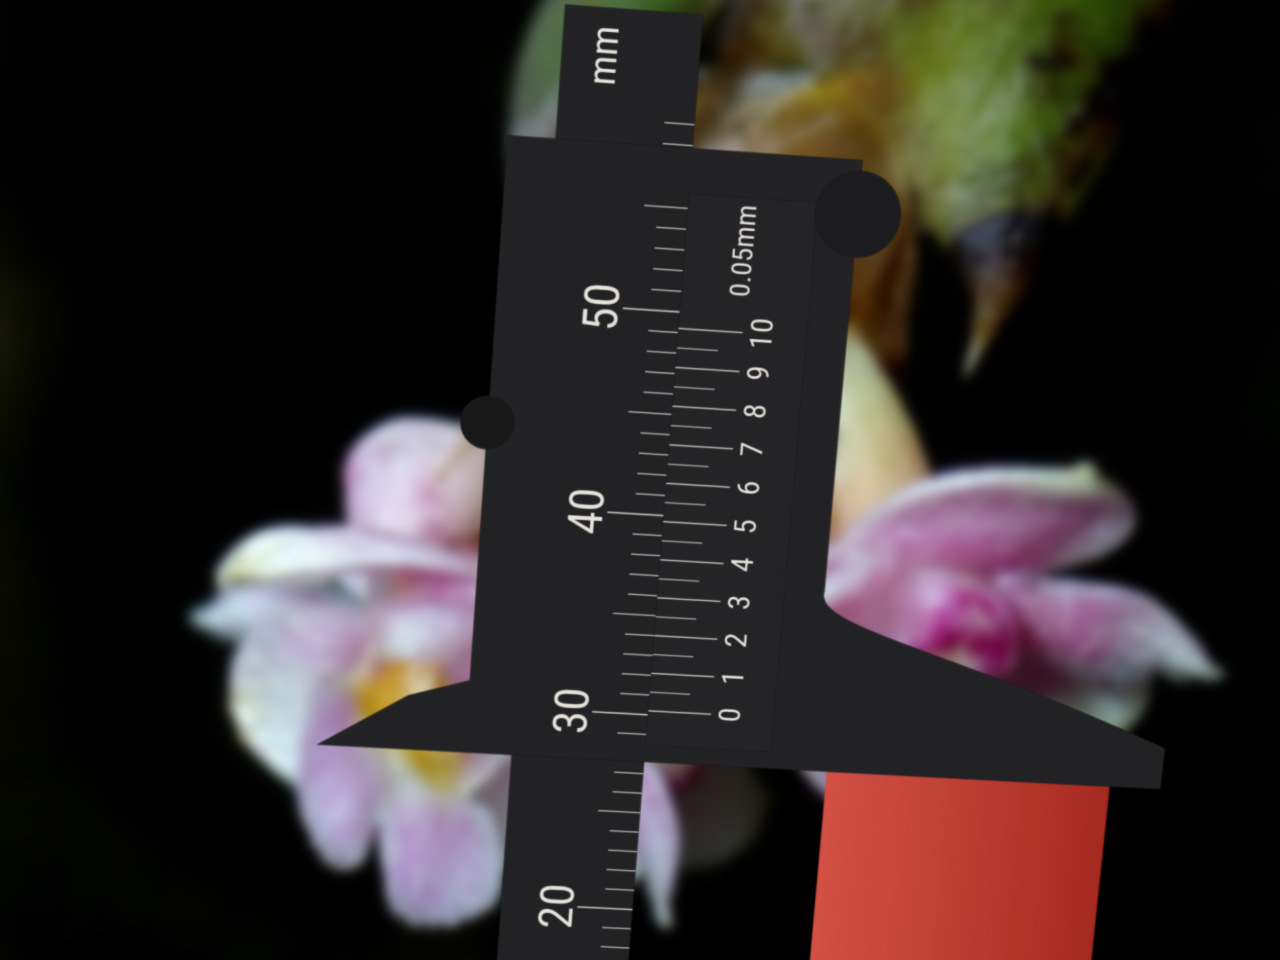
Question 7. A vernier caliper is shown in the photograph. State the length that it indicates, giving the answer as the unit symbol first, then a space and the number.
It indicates mm 30.2
